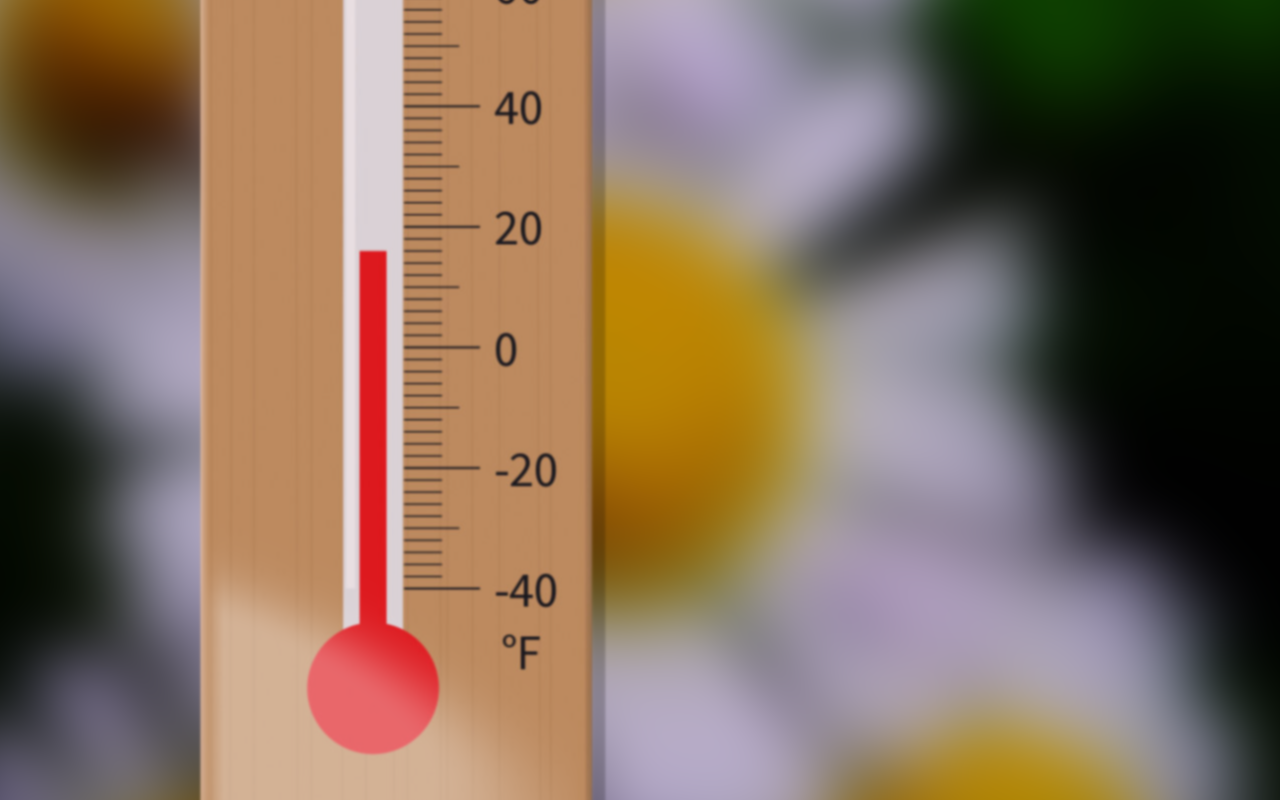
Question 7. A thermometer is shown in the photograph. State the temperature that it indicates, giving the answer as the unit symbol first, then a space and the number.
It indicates °F 16
